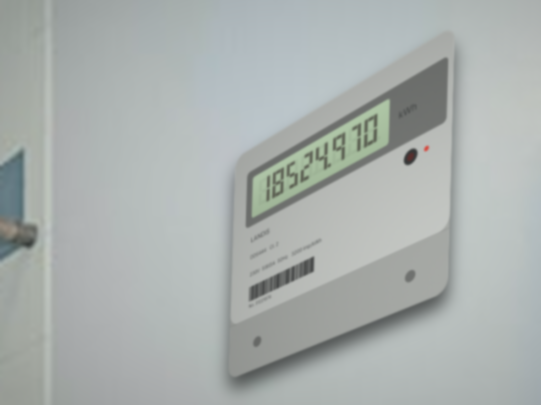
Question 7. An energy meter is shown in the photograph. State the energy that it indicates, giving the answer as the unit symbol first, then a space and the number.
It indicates kWh 18524.970
